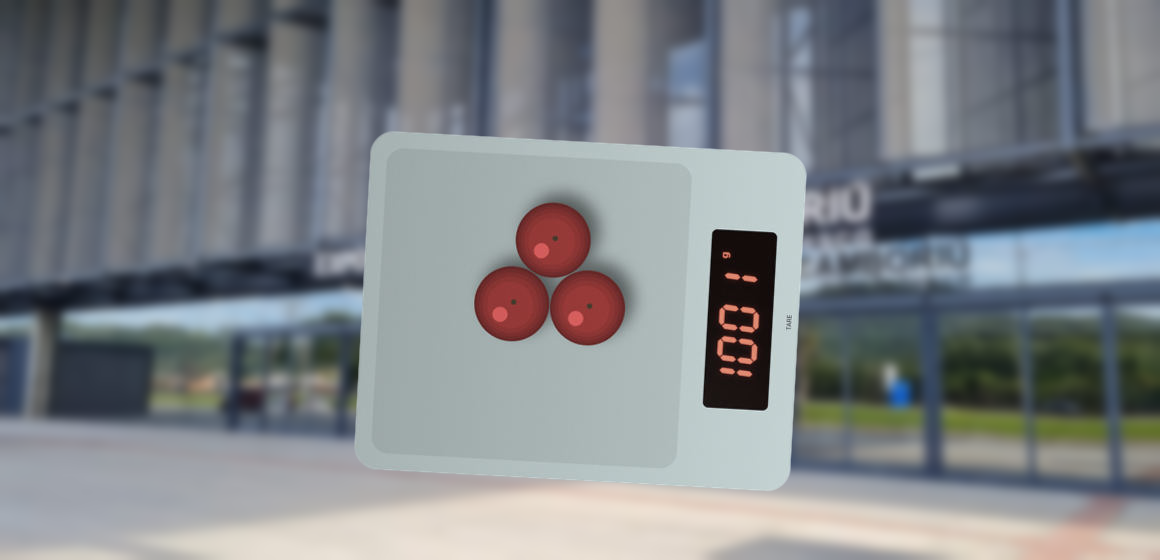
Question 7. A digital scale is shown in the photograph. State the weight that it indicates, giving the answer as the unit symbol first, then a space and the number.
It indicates g 1001
